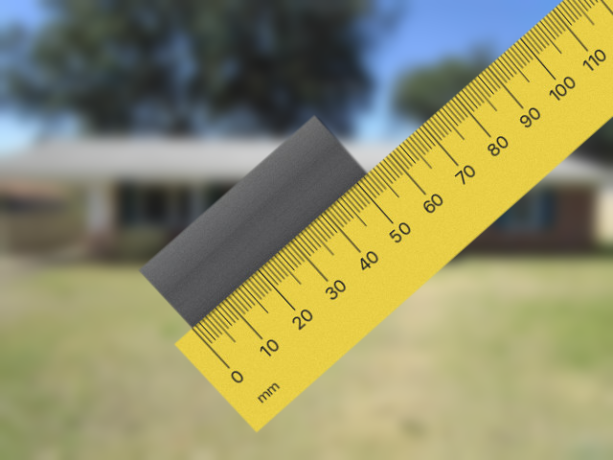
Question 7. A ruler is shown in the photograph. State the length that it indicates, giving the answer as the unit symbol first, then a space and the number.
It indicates mm 53
